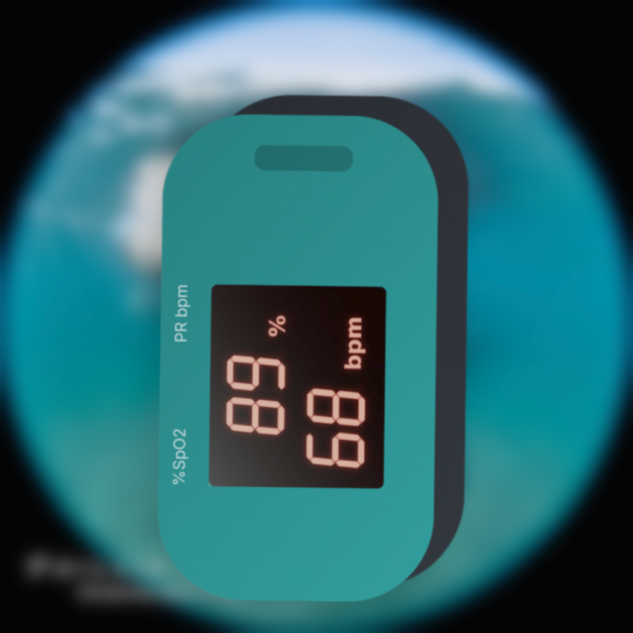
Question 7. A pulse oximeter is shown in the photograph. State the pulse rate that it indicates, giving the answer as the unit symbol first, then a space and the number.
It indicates bpm 68
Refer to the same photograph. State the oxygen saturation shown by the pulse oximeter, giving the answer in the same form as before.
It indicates % 89
